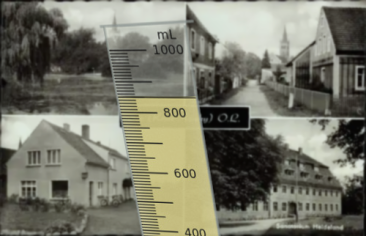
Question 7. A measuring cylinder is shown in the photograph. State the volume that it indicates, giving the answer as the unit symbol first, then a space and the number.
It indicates mL 850
